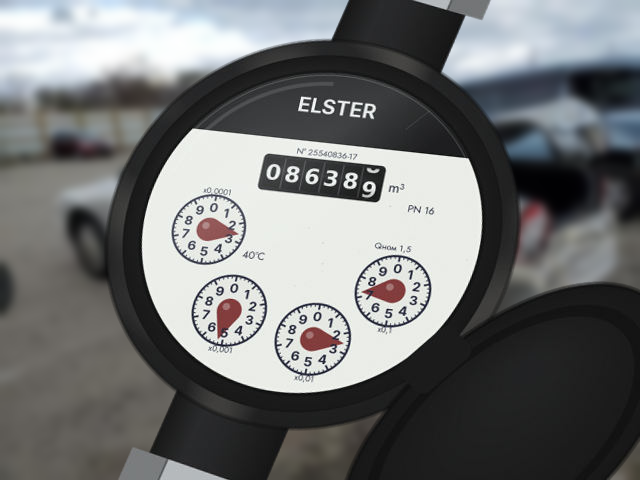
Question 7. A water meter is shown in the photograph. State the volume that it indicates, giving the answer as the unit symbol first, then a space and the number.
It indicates m³ 86388.7252
